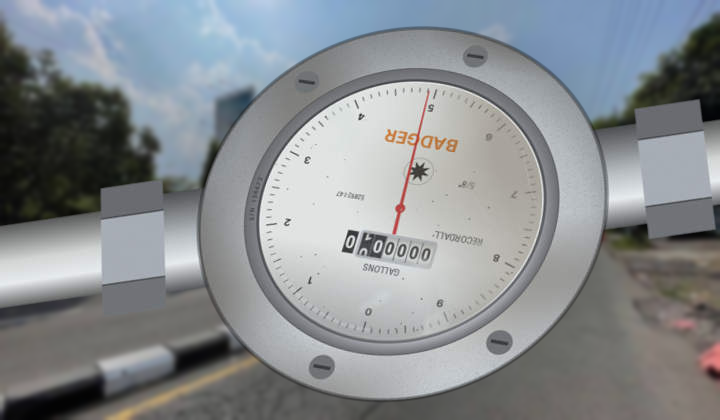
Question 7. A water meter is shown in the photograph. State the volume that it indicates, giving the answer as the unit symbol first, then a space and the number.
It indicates gal 4.9
